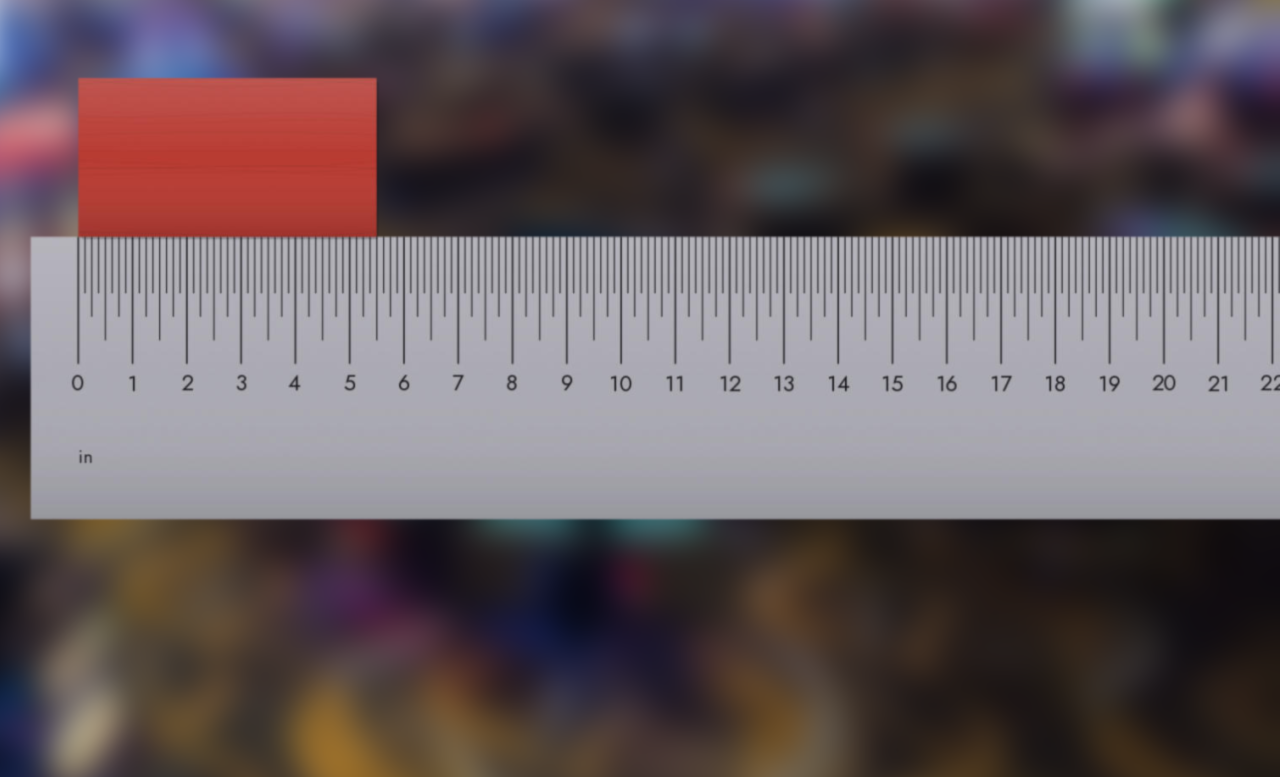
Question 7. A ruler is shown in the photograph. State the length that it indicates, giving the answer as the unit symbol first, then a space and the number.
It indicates in 5.5
